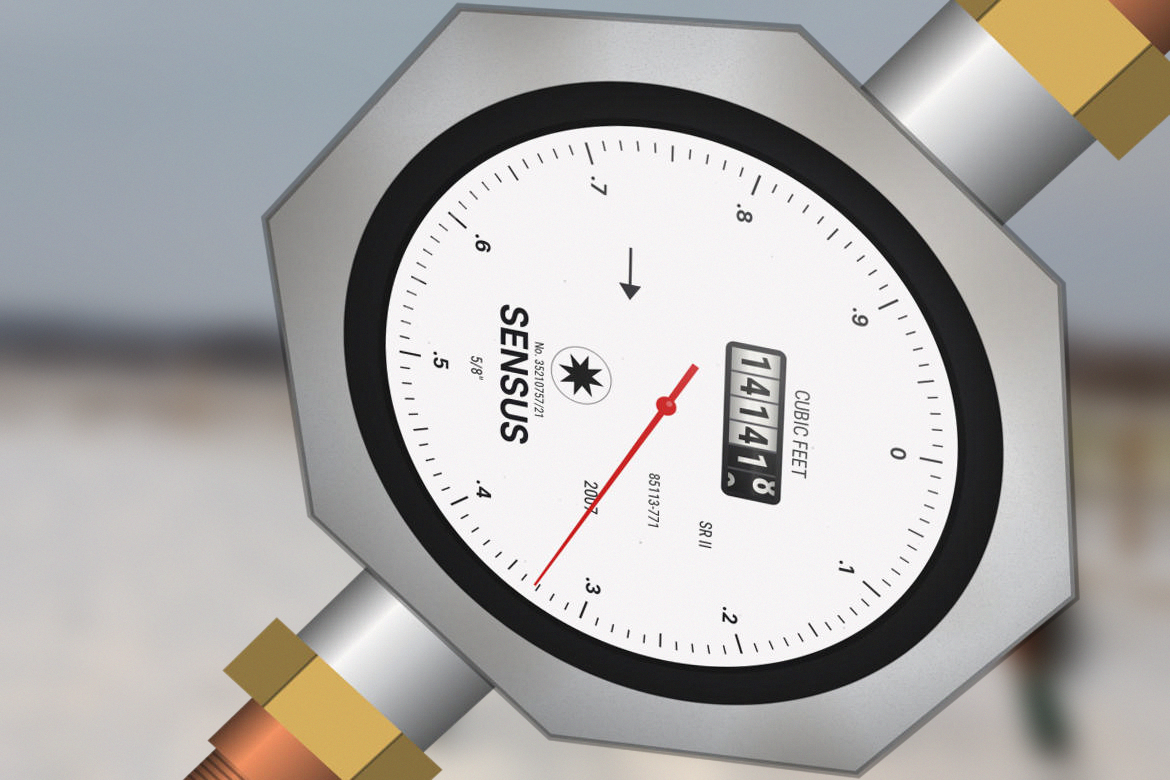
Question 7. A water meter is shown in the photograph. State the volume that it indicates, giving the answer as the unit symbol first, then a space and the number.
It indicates ft³ 141418.33
